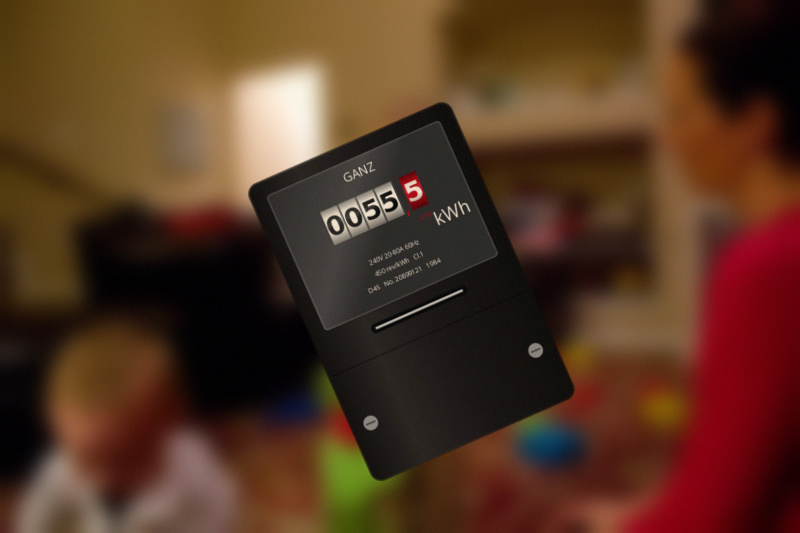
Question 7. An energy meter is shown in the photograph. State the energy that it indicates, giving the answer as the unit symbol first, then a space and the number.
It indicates kWh 55.5
